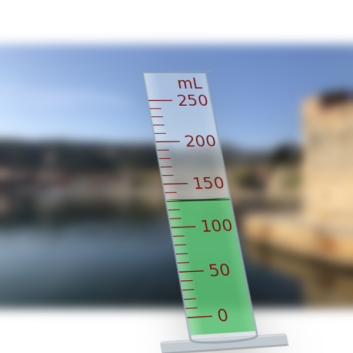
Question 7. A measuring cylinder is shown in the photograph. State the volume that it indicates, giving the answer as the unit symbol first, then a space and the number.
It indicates mL 130
